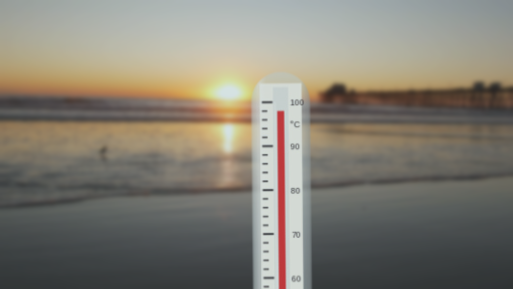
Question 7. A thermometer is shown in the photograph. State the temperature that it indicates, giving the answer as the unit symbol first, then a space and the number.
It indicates °C 98
